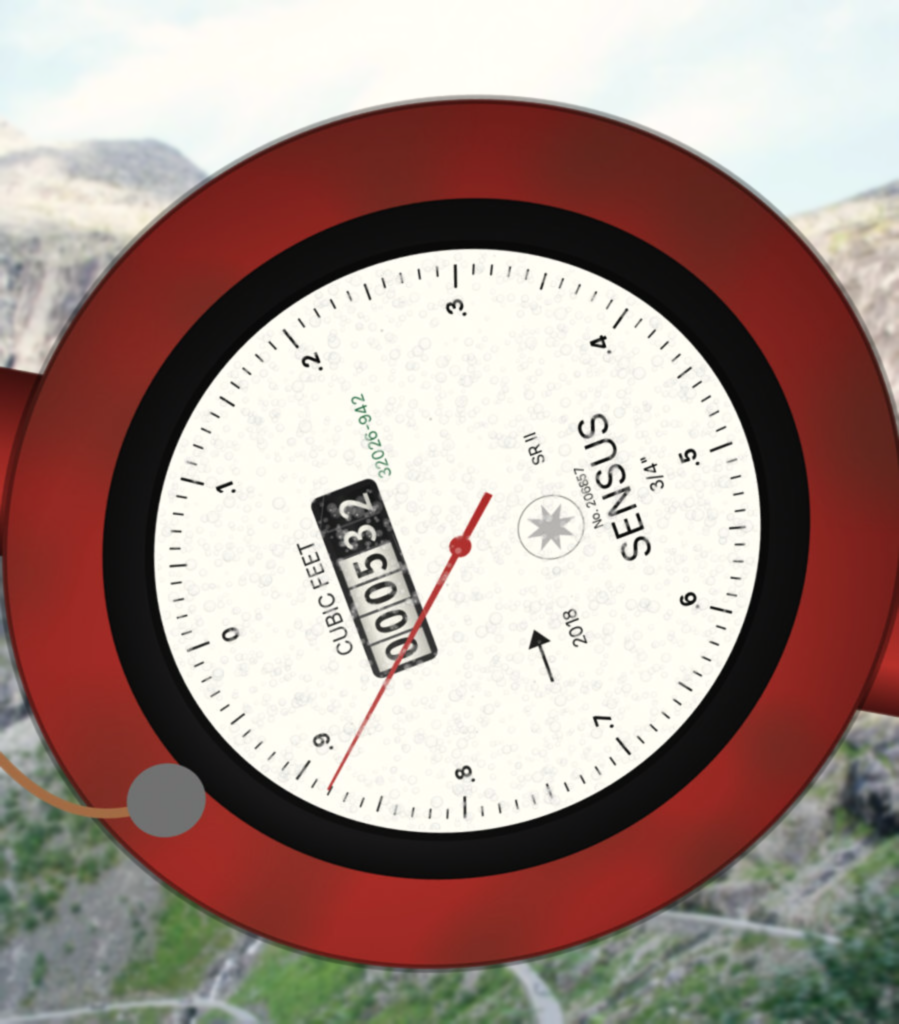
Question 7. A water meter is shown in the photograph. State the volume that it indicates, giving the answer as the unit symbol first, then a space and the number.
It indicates ft³ 531.88
